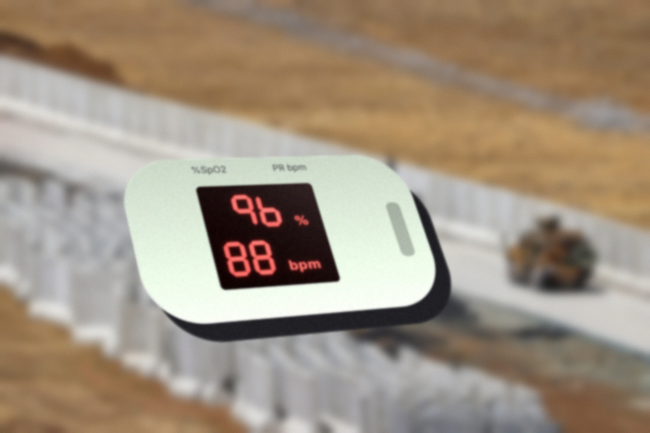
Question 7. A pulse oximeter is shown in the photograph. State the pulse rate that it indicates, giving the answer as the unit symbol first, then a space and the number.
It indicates bpm 88
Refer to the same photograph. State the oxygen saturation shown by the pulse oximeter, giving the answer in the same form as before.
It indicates % 96
